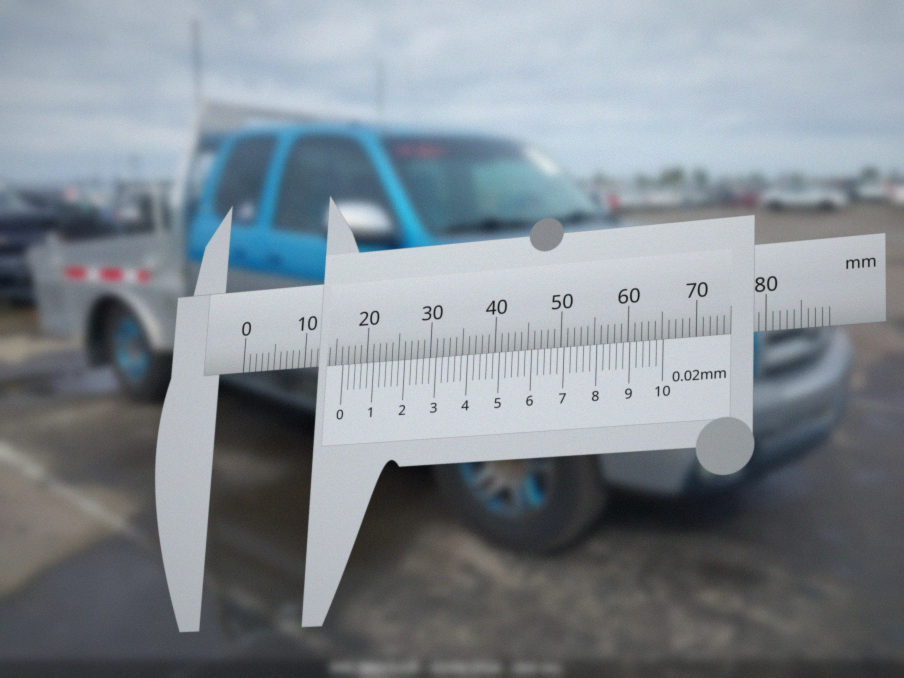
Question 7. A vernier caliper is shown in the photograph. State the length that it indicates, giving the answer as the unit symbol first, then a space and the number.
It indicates mm 16.2
